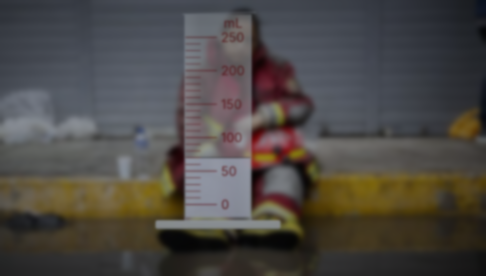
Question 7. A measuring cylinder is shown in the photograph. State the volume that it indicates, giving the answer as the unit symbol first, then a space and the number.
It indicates mL 70
